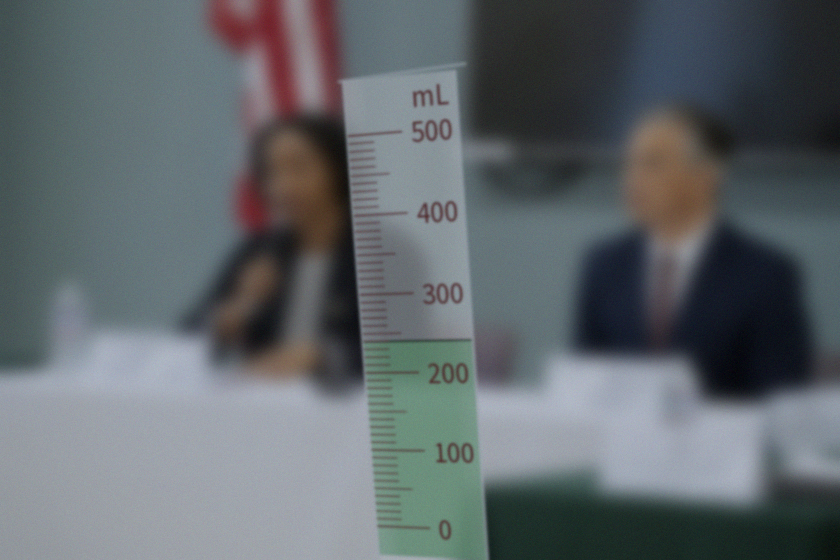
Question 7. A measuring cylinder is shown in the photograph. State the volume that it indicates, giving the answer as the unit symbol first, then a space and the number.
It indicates mL 240
